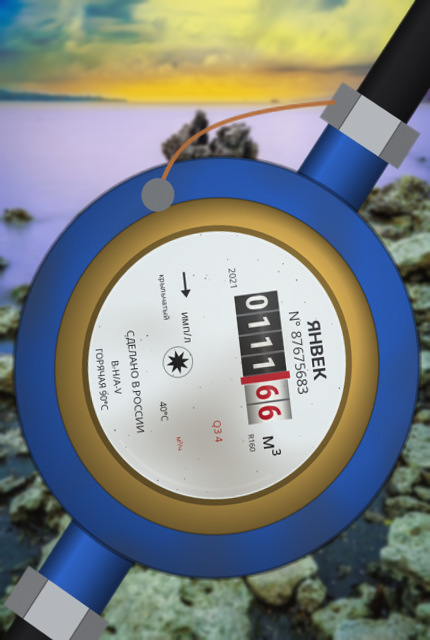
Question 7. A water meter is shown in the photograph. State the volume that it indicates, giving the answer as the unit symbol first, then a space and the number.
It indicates m³ 111.66
